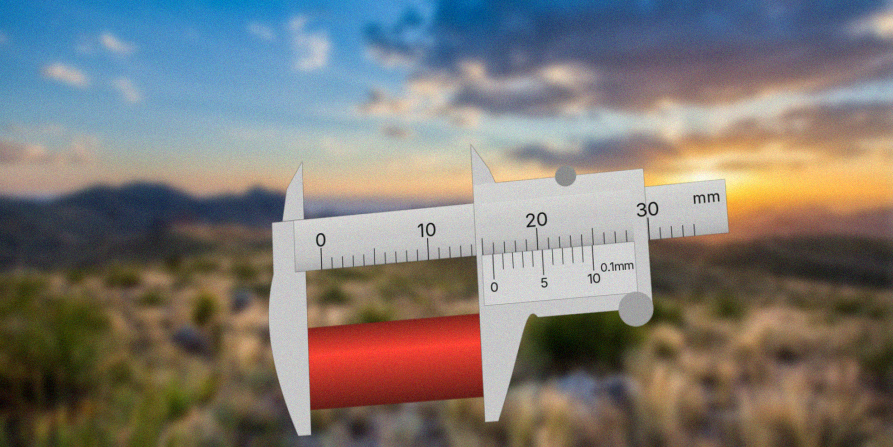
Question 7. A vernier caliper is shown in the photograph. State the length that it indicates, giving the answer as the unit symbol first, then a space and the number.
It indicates mm 15.9
